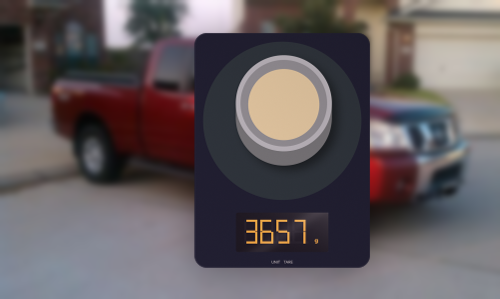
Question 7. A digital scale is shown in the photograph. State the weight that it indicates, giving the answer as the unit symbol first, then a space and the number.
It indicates g 3657
